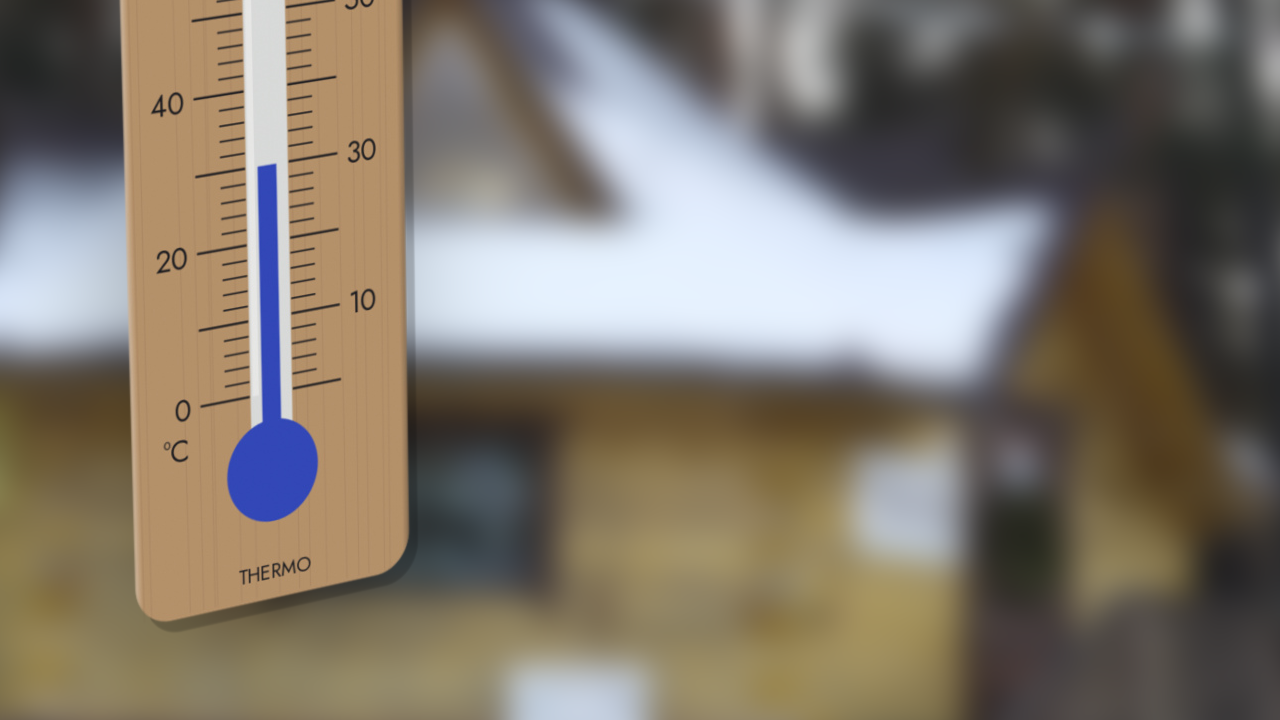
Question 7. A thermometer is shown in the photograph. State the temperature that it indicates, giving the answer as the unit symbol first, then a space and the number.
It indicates °C 30
